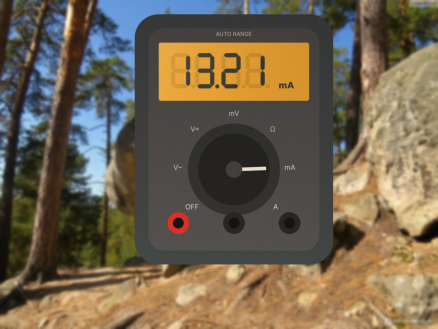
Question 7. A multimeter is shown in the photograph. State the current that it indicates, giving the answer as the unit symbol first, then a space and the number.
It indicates mA 13.21
